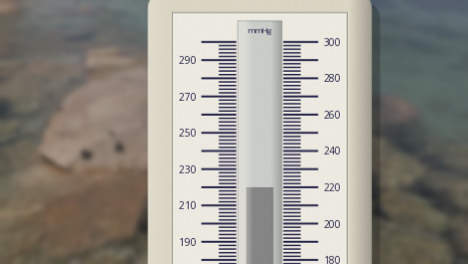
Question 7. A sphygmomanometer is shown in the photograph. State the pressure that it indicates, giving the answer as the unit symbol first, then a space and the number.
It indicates mmHg 220
